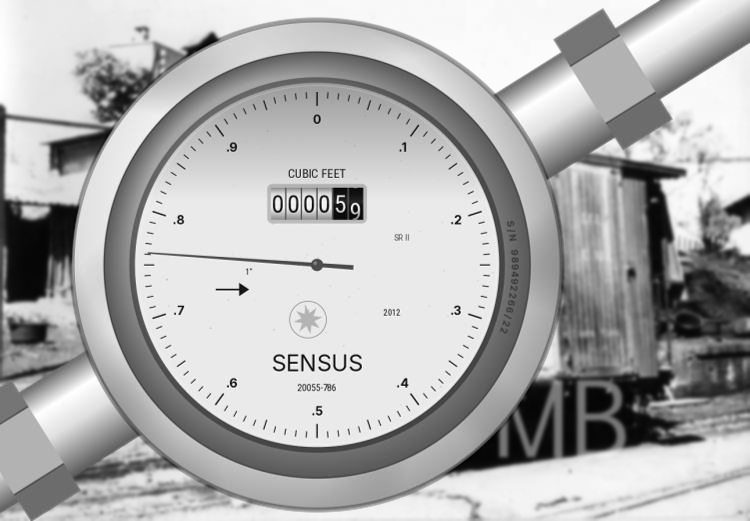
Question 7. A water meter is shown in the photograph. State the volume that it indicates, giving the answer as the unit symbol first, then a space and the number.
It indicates ft³ 58.76
